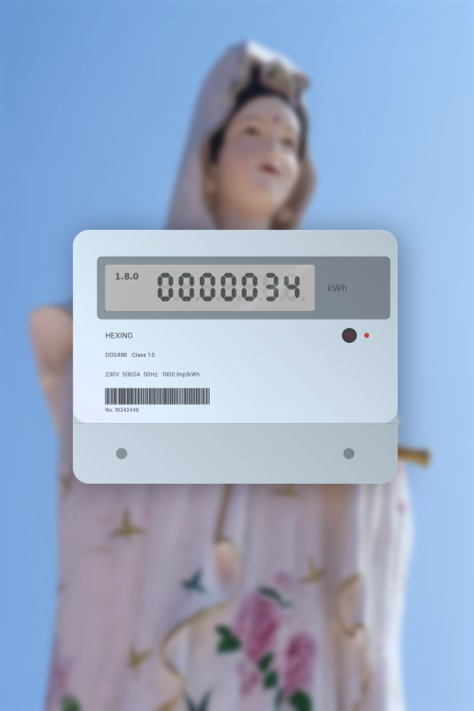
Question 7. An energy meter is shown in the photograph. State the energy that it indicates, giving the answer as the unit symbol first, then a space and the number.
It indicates kWh 34
